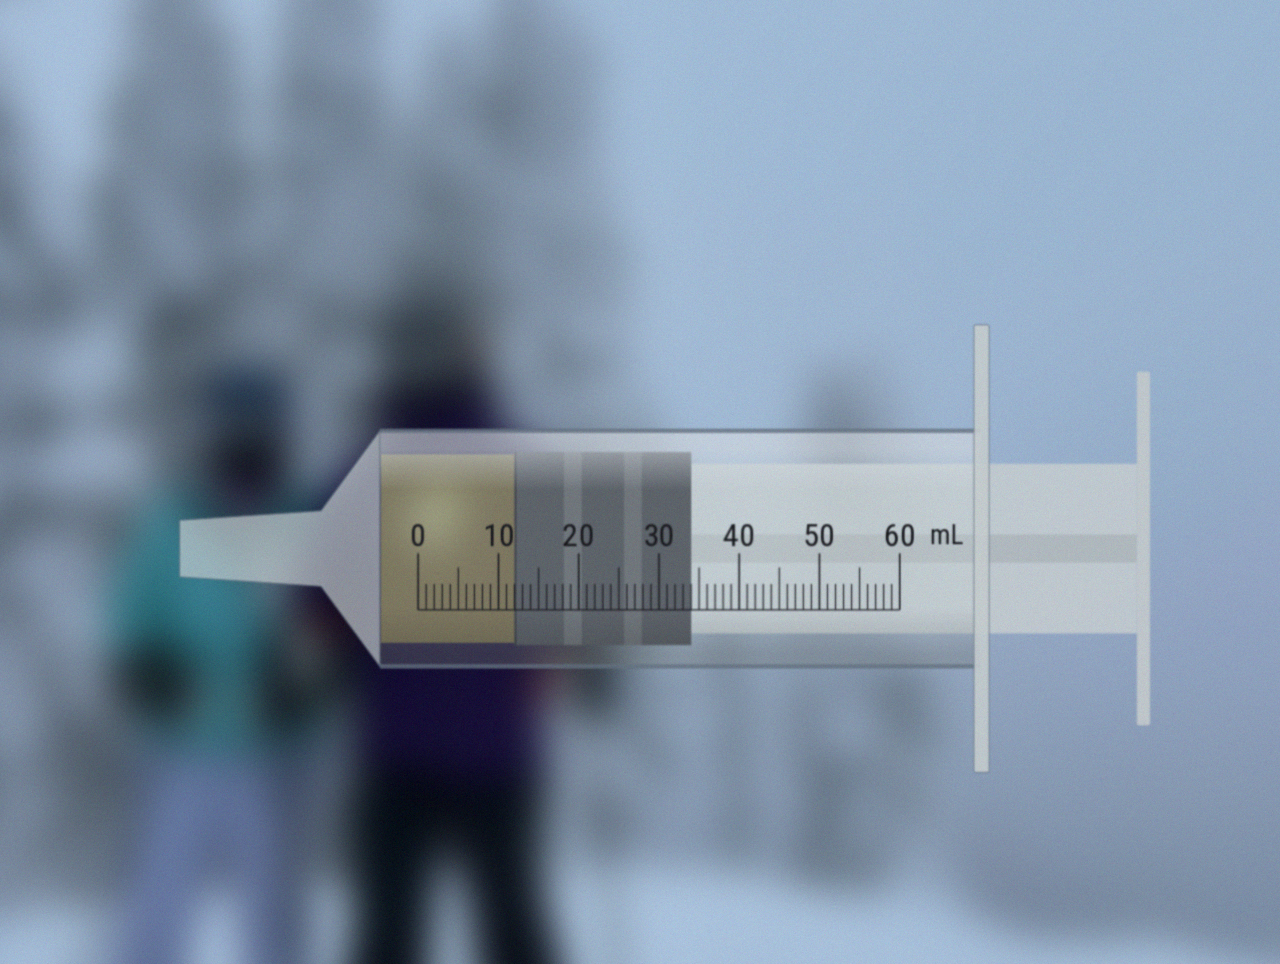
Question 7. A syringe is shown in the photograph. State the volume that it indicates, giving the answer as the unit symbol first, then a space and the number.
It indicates mL 12
